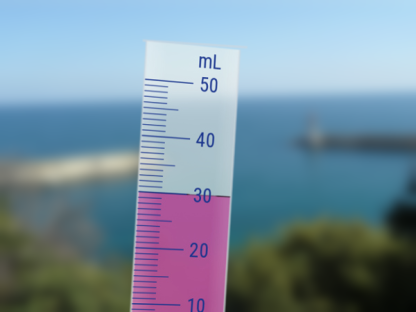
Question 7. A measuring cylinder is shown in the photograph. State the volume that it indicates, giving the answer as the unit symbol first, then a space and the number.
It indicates mL 30
